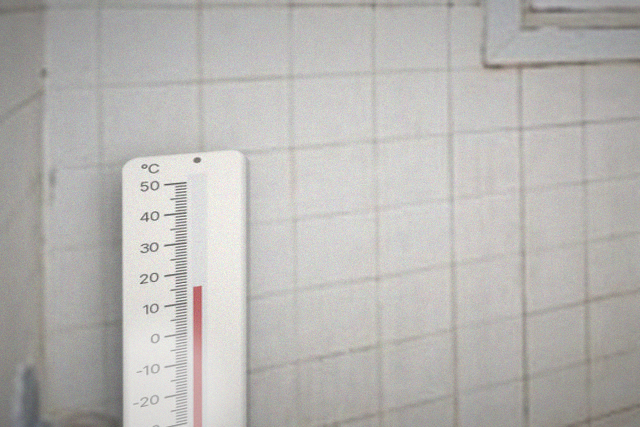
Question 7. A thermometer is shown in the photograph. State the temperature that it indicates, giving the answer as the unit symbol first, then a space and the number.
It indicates °C 15
